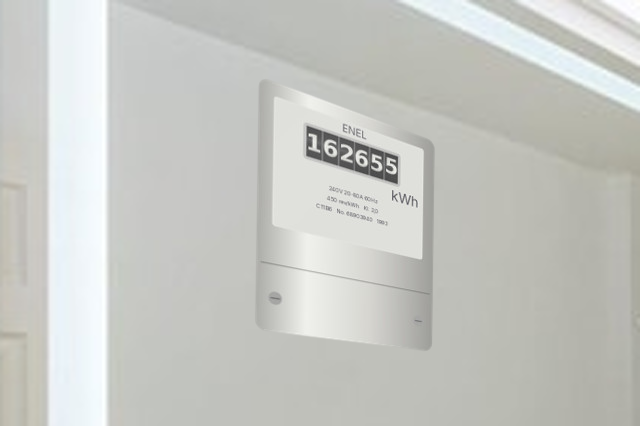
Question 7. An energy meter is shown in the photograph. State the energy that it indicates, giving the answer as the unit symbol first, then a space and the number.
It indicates kWh 162655
